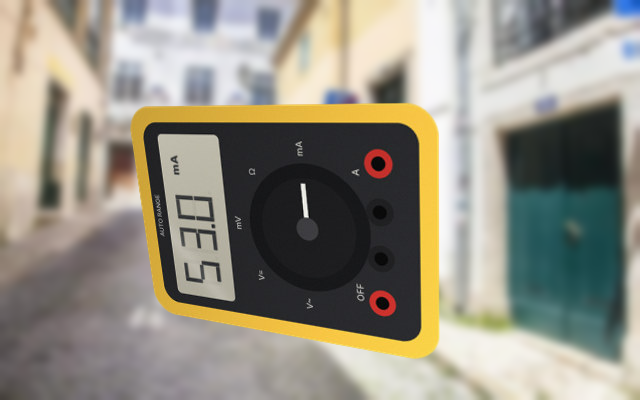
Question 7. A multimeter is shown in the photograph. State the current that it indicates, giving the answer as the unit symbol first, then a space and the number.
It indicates mA 53.0
